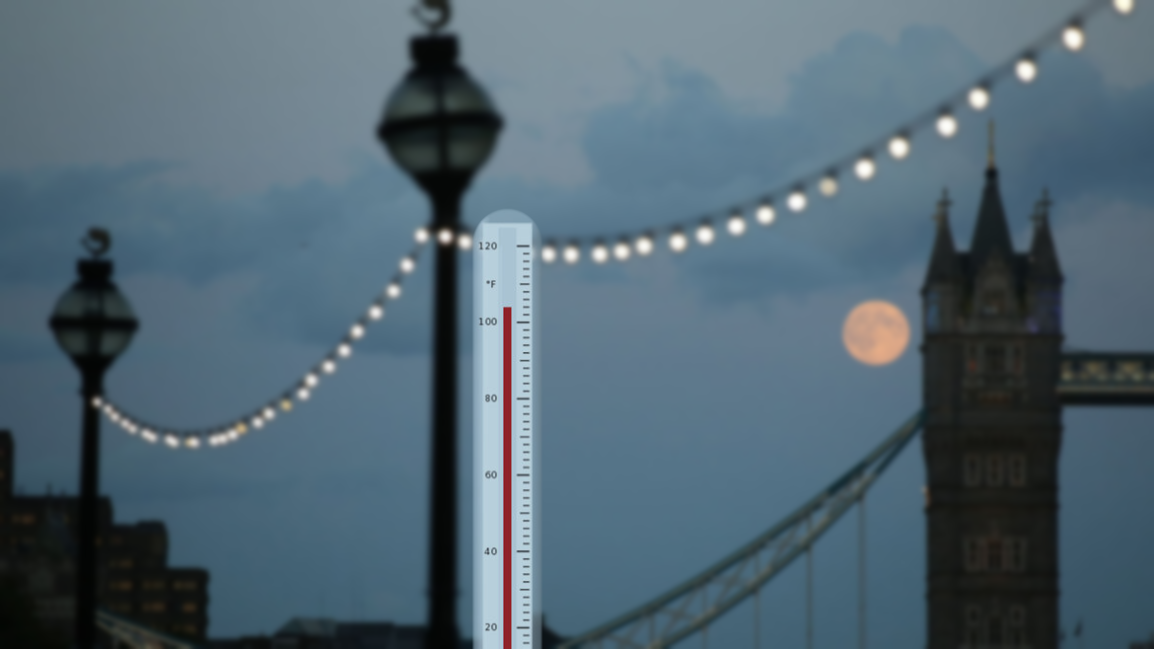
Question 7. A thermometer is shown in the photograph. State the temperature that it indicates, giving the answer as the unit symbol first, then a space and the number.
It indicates °F 104
